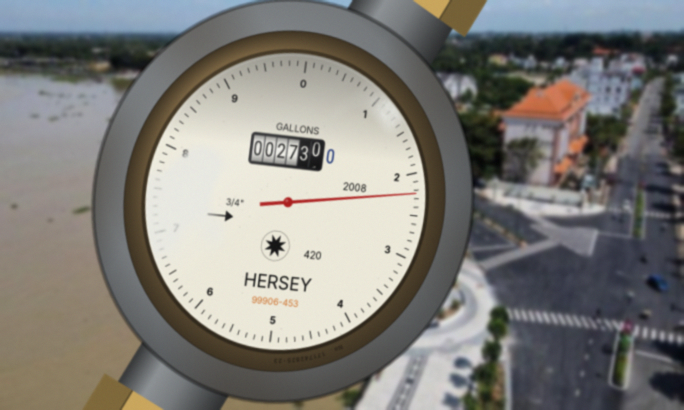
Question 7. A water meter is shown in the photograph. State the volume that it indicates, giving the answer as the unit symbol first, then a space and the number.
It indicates gal 27302.2
